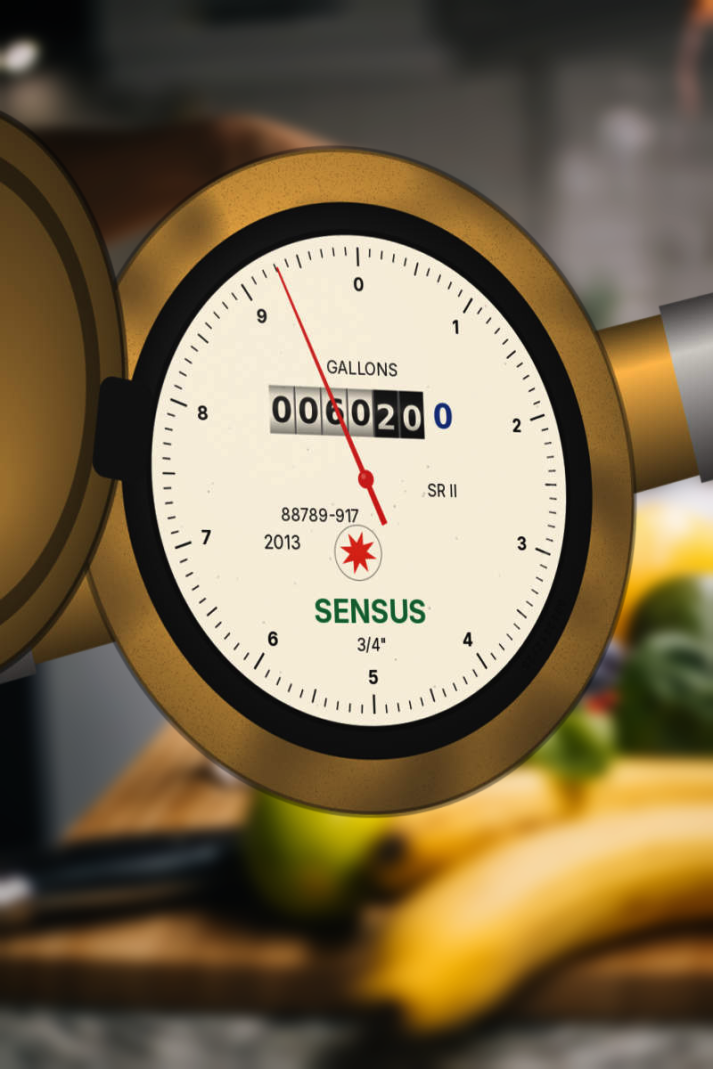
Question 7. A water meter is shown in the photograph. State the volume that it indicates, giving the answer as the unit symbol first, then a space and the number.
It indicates gal 60199.3
